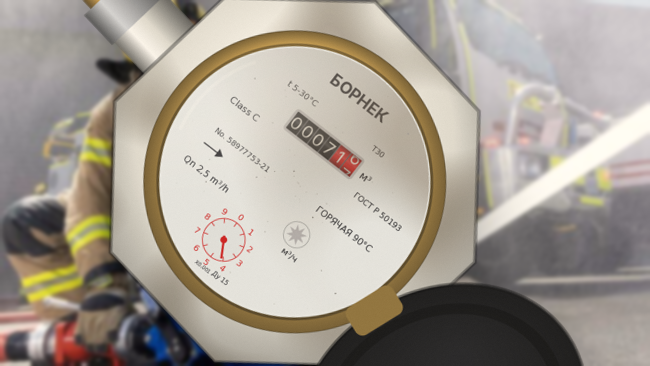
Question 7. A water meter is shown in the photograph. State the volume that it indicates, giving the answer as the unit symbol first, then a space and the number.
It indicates m³ 7.164
